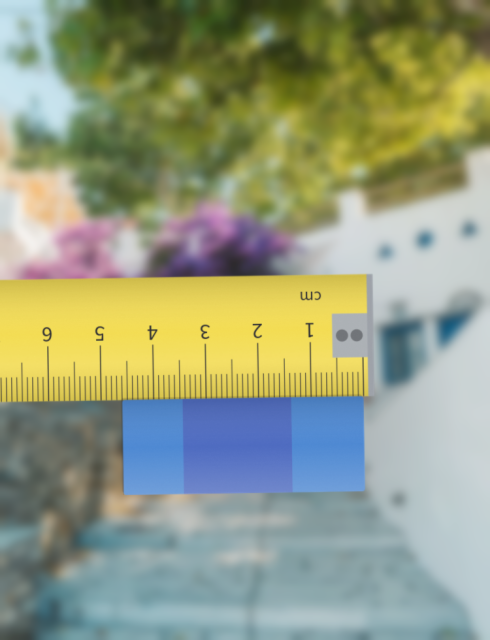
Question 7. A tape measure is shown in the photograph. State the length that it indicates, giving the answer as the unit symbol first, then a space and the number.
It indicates cm 4.6
